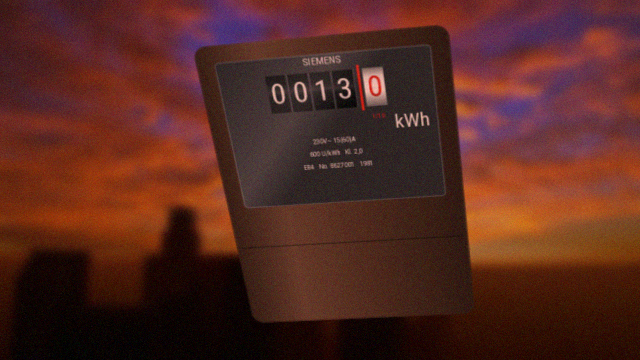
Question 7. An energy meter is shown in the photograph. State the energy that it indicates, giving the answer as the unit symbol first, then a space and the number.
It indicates kWh 13.0
